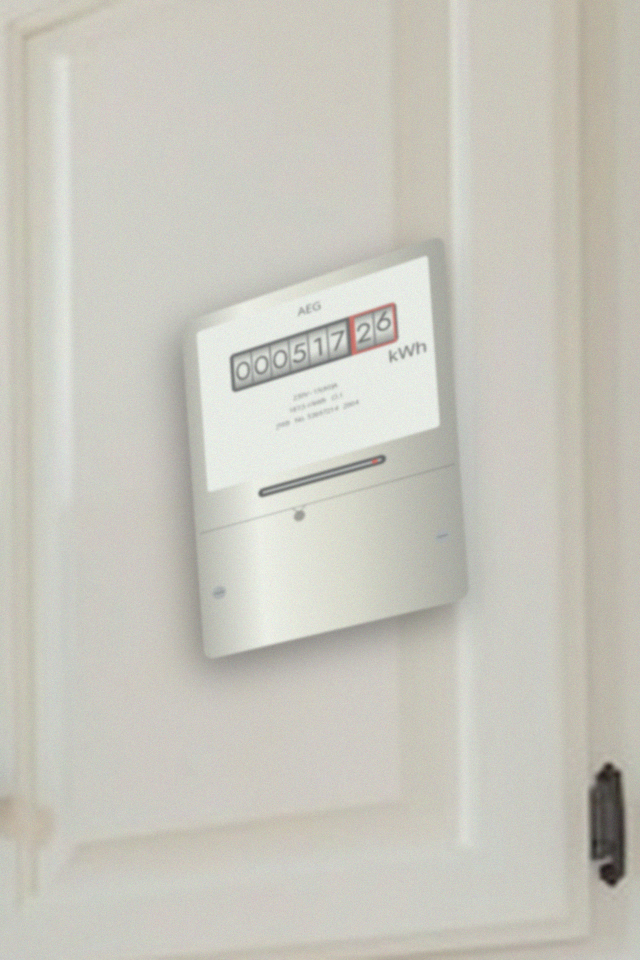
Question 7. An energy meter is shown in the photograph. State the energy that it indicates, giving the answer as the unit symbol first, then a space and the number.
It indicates kWh 517.26
